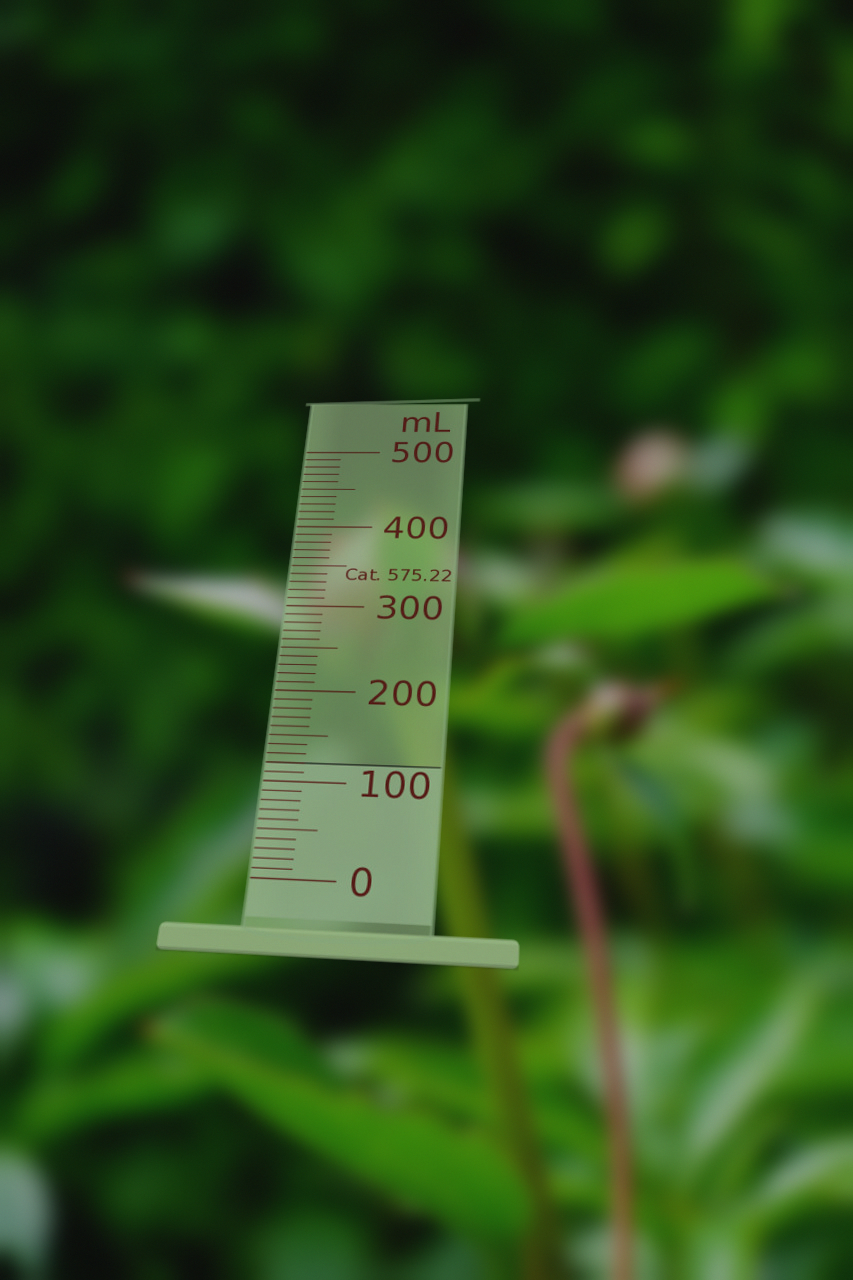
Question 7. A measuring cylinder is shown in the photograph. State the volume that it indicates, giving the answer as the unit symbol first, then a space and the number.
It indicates mL 120
